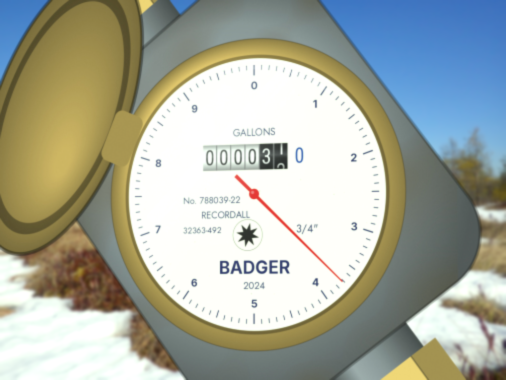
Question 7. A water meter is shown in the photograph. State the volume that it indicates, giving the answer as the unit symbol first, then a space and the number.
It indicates gal 313.7
